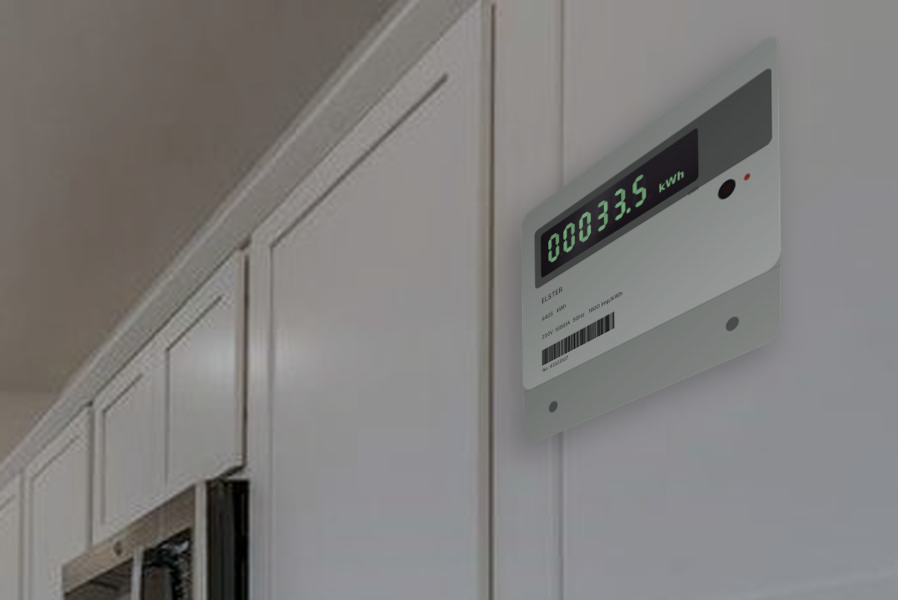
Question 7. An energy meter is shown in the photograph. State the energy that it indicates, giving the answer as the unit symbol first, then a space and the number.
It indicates kWh 33.5
